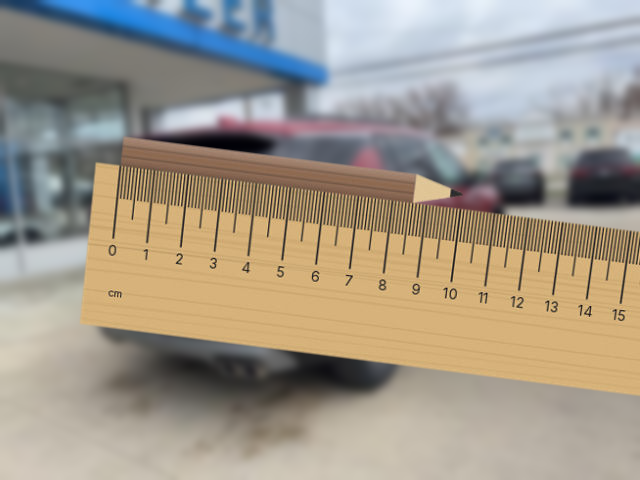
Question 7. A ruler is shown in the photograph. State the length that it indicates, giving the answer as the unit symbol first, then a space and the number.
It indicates cm 10
